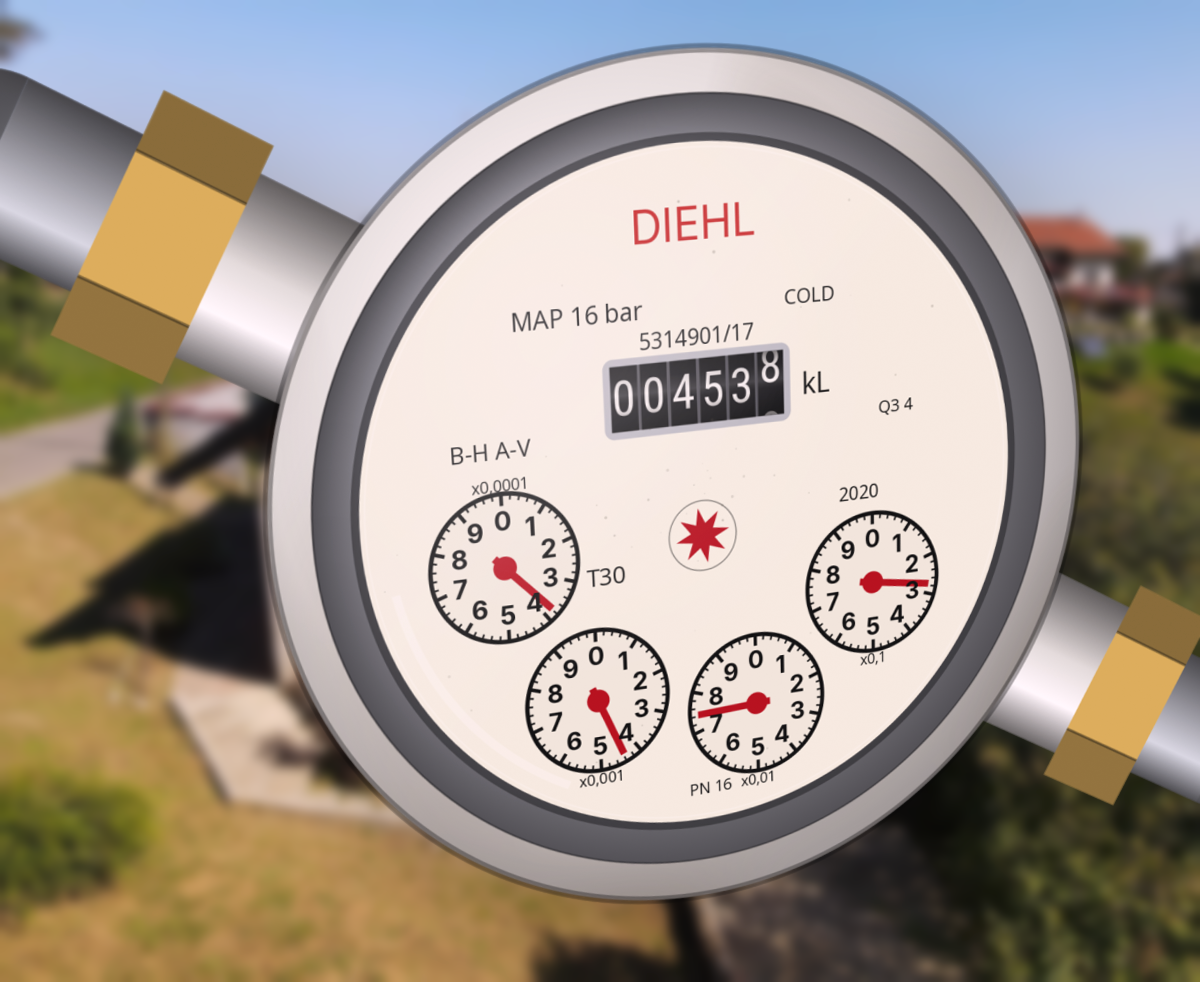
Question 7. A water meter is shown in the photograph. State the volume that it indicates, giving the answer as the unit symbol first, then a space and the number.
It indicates kL 4538.2743
